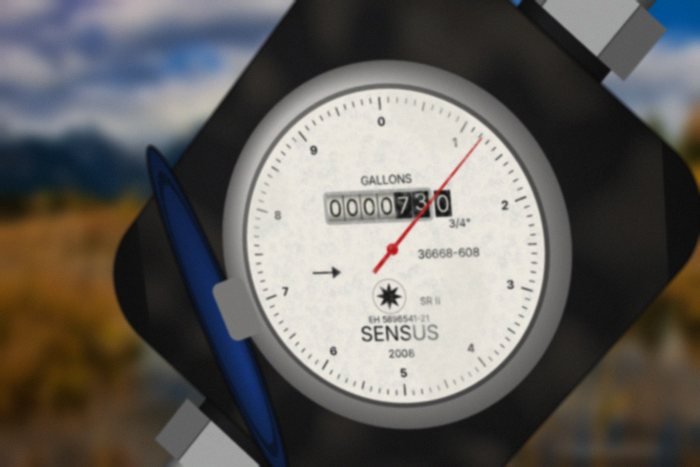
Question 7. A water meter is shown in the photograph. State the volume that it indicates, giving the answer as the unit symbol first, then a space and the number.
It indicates gal 731.2
